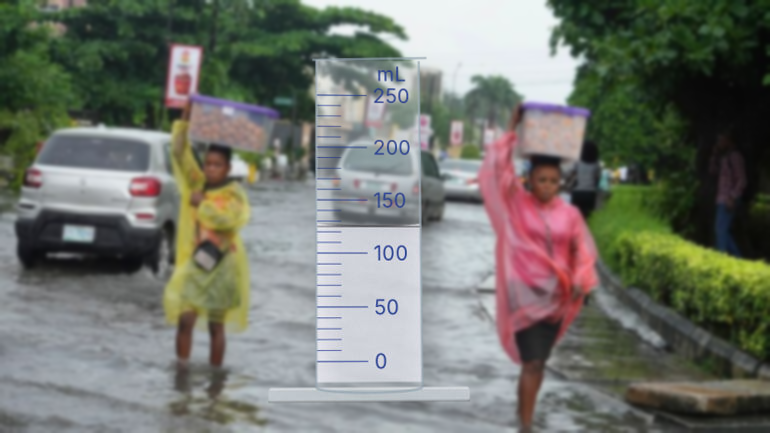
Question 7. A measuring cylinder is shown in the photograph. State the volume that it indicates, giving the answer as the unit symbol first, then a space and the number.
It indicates mL 125
